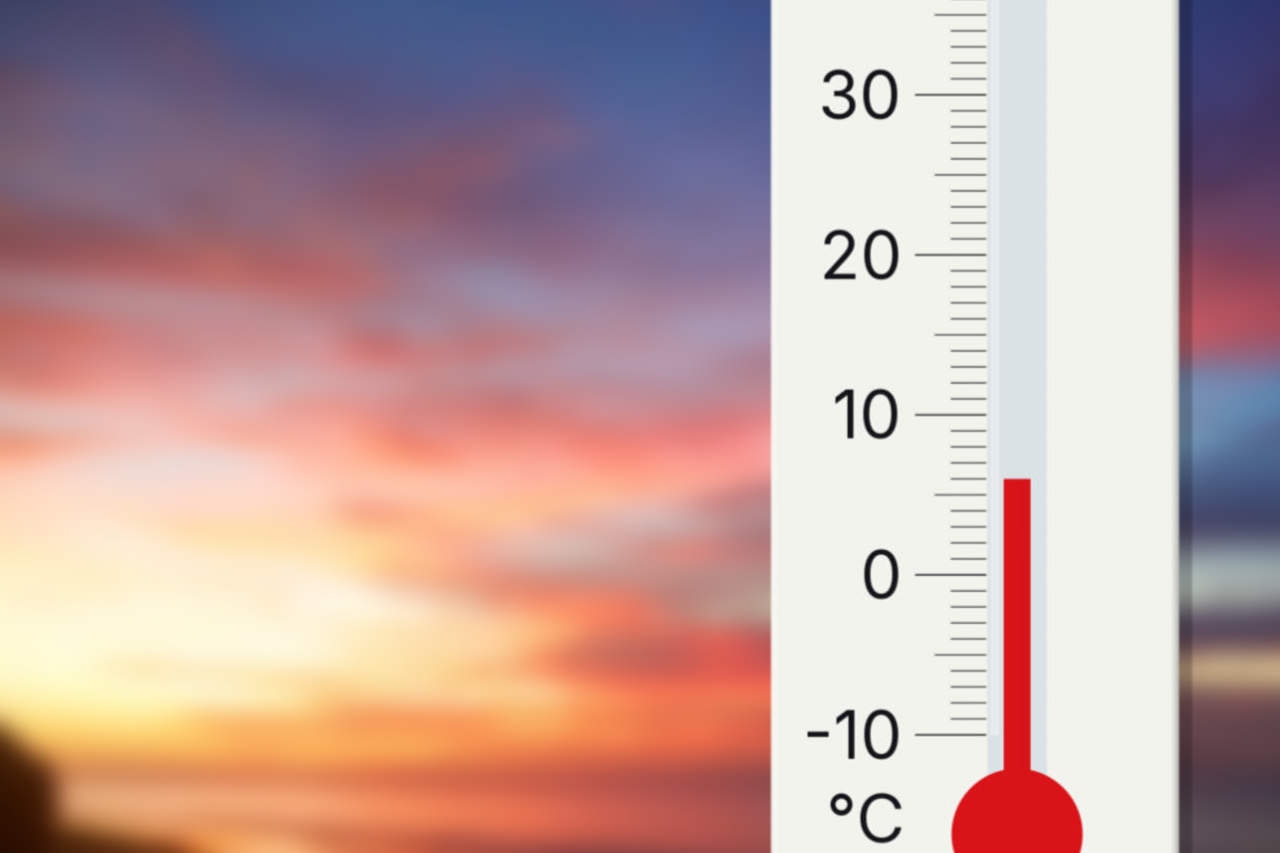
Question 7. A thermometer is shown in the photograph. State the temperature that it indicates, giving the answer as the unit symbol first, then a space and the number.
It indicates °C 6
